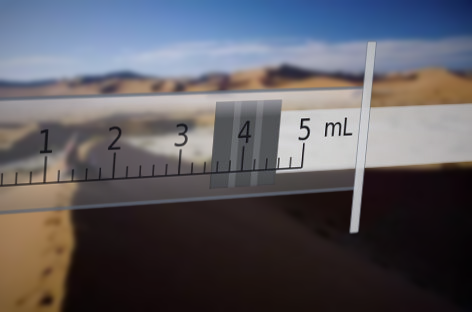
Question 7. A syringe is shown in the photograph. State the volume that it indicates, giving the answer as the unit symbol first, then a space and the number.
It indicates mL 3.5
